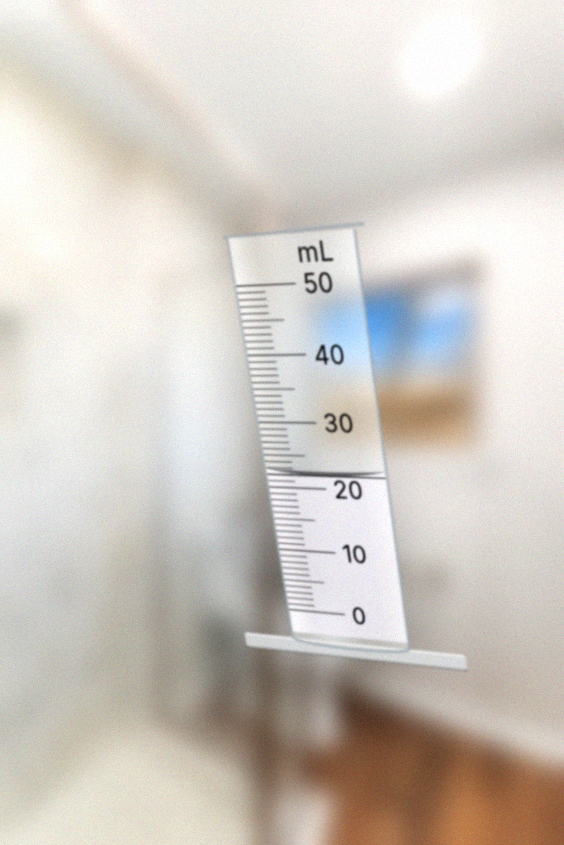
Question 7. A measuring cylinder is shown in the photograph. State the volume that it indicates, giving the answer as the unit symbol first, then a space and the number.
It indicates mL 22
